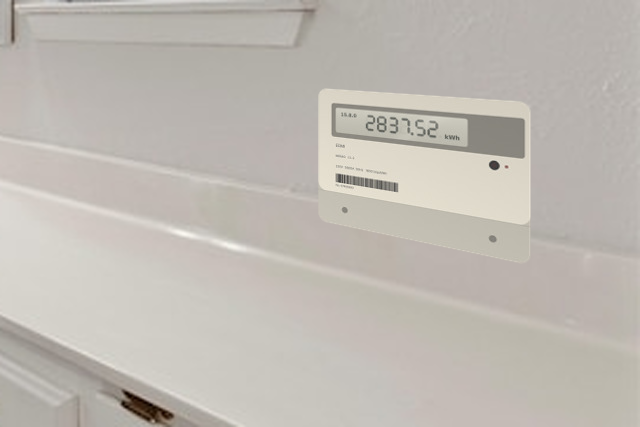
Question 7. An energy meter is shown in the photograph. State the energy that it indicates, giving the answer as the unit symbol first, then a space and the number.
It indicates kWh 2837.52
